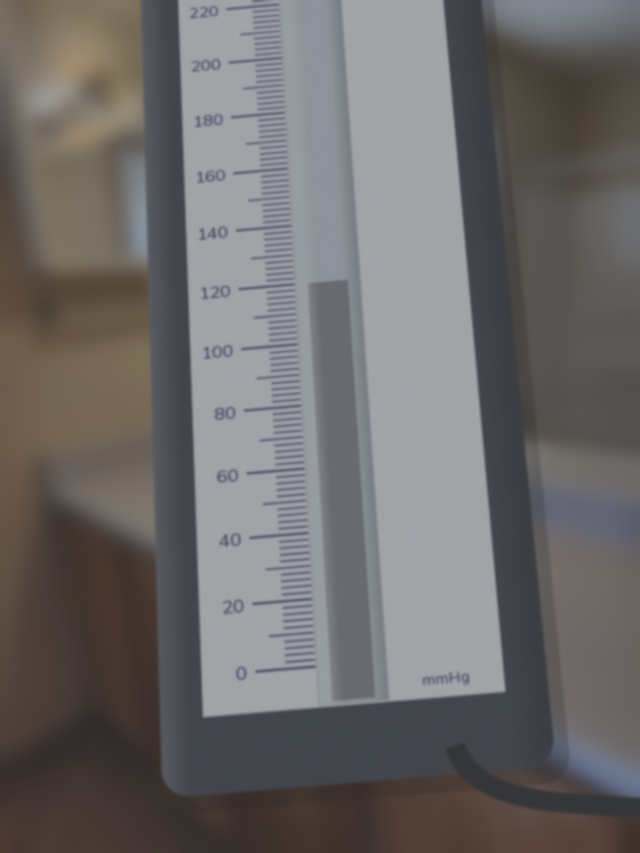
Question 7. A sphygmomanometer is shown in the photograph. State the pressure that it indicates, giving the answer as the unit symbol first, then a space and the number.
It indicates mmHg 120
